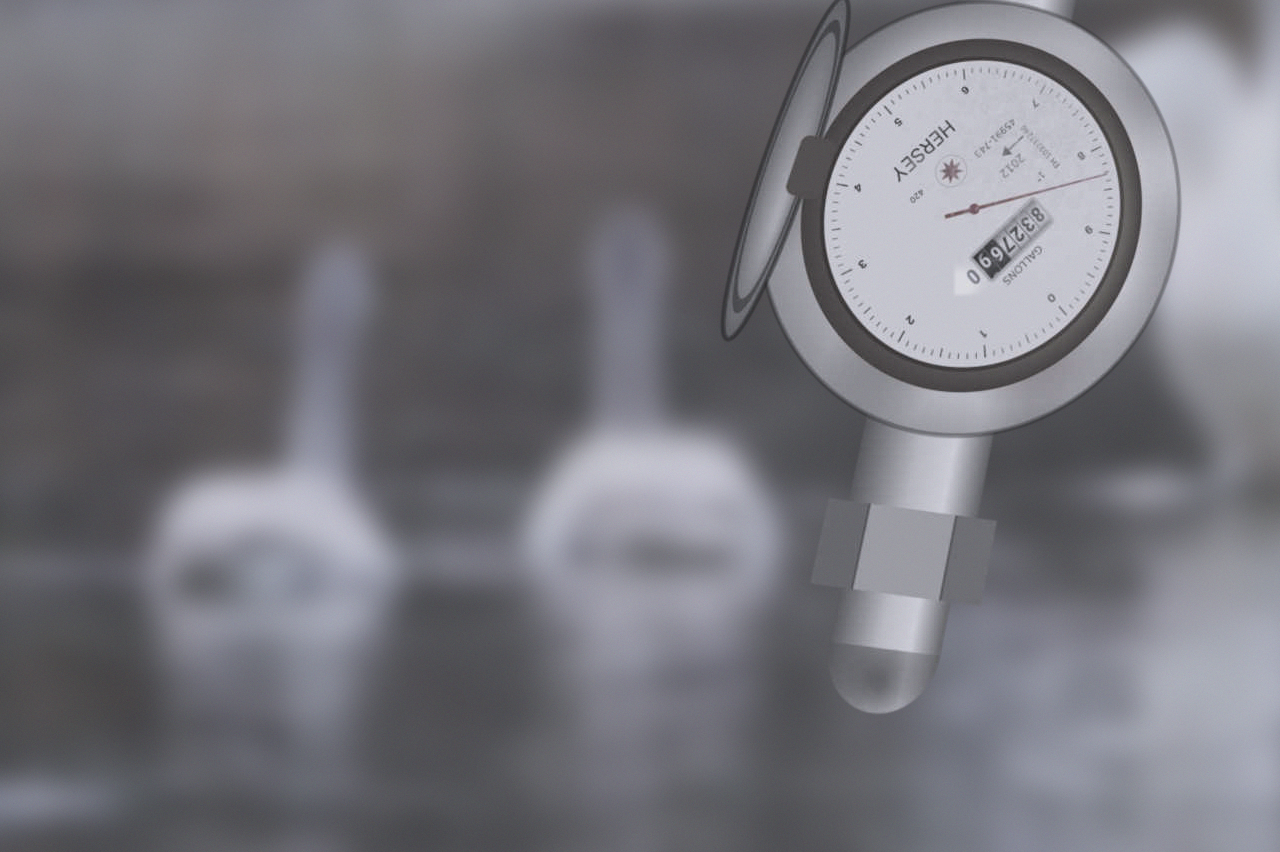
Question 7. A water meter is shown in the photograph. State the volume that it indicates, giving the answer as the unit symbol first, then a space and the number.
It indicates gal 8327688.3
